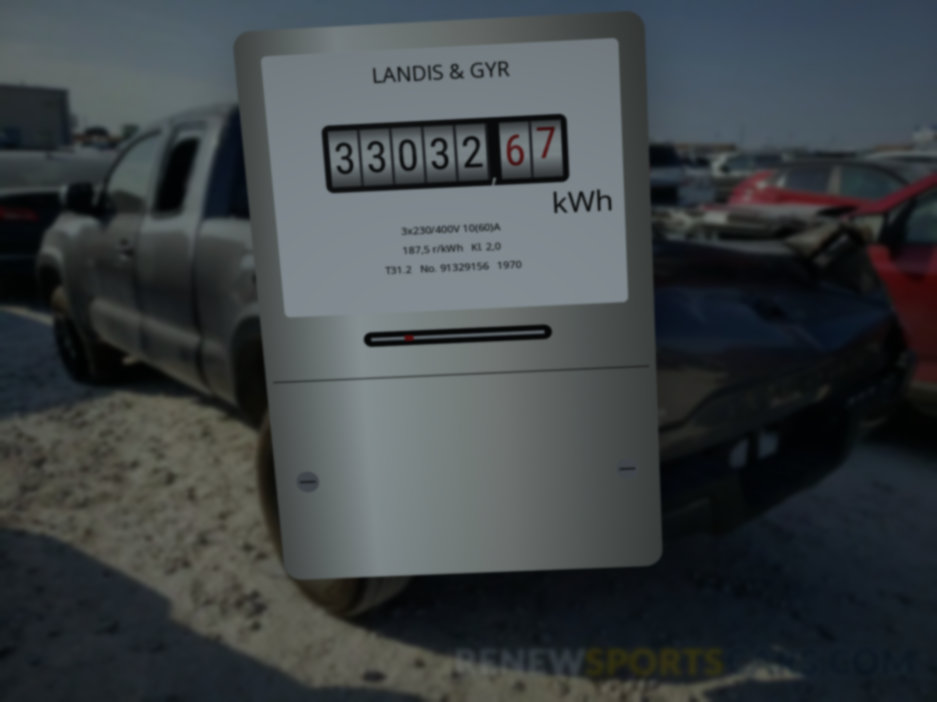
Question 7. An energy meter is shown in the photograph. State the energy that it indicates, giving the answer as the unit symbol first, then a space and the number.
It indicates kWh 33032.67
